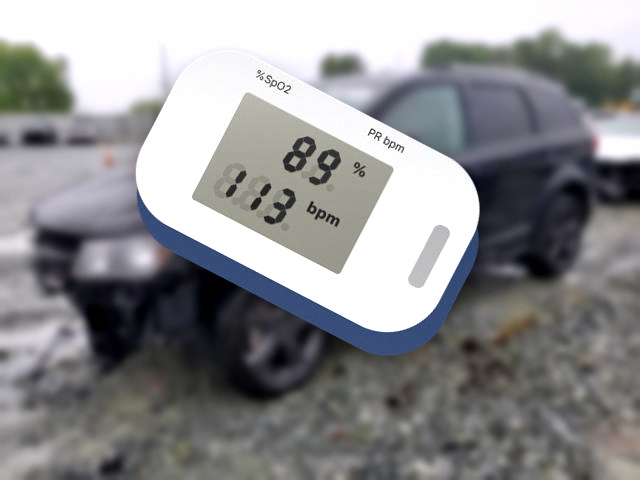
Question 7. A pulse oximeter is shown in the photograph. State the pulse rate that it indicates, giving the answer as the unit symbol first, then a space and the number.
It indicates bpm 113
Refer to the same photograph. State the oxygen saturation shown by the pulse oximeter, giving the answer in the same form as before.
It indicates % 89
